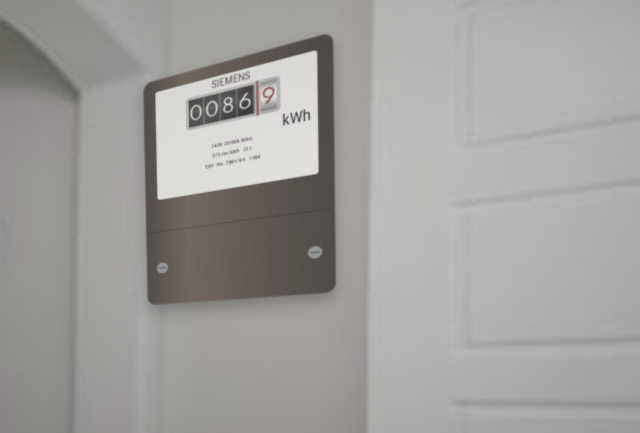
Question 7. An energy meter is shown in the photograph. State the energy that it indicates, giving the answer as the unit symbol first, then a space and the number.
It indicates kWh 86.9
